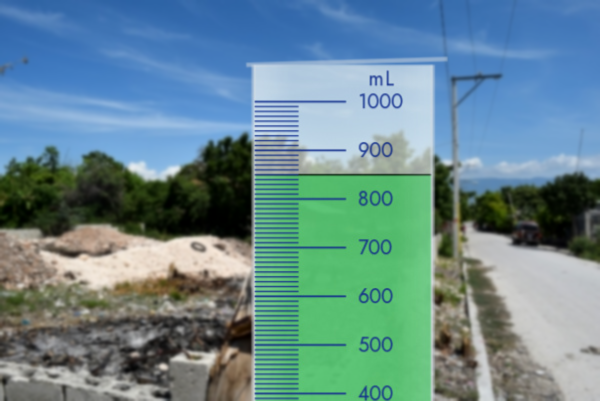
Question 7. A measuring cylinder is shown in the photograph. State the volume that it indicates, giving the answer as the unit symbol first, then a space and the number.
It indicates mL 850
